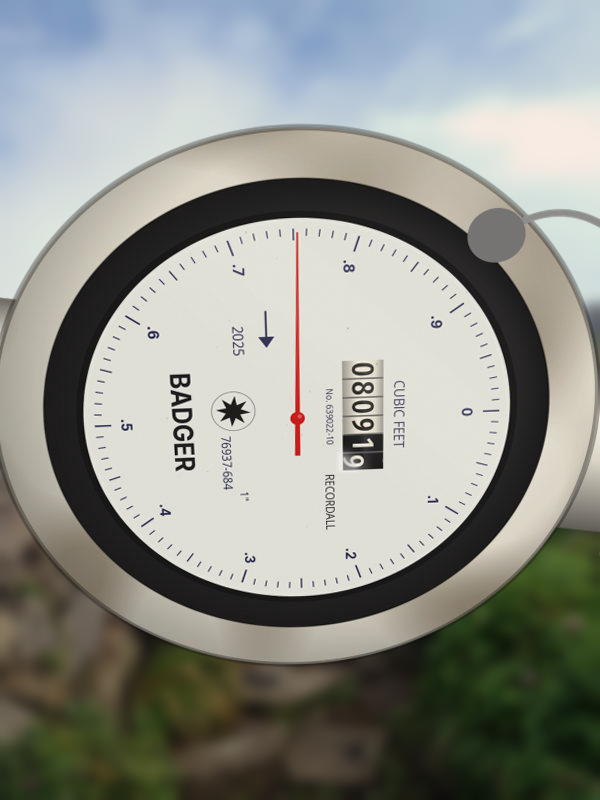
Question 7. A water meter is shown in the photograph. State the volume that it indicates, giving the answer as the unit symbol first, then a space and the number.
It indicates ft³ 80918.75
